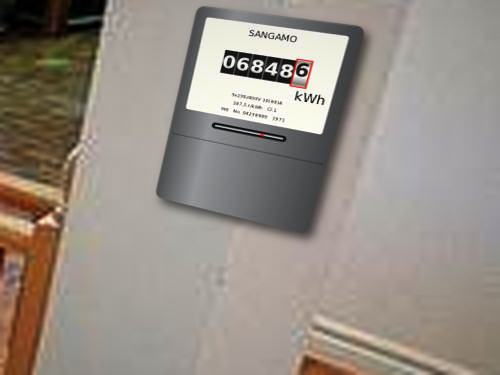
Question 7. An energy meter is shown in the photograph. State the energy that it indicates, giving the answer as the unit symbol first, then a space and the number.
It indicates kWh 6848.6
